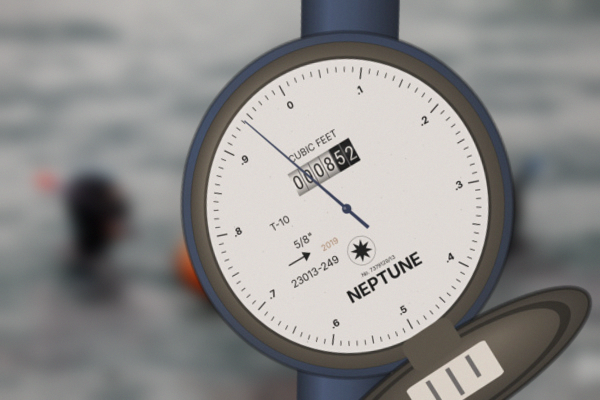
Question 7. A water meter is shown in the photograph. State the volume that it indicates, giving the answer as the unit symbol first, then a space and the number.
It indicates ft³ 851.94
